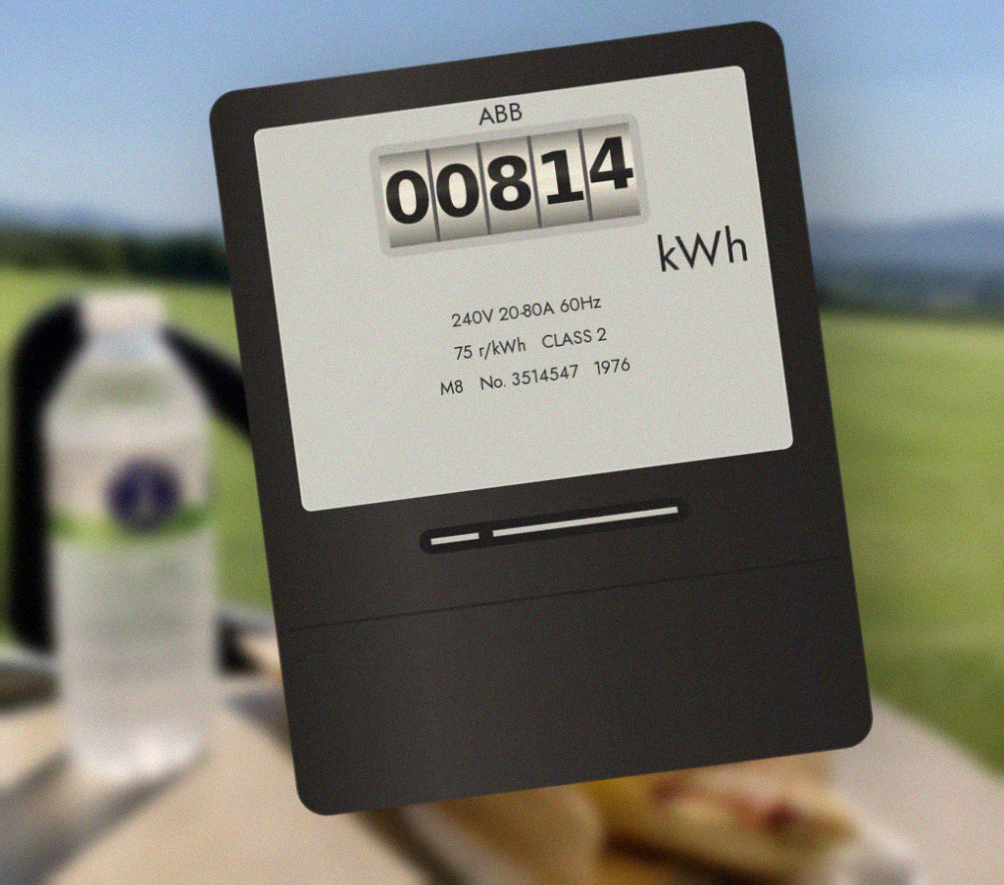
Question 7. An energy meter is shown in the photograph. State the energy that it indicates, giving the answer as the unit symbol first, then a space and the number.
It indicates kWh 814
